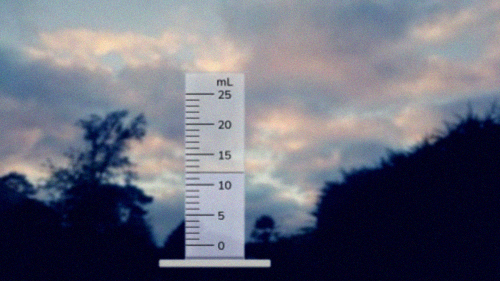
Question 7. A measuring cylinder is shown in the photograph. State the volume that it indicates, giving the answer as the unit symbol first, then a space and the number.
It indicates mL 12
